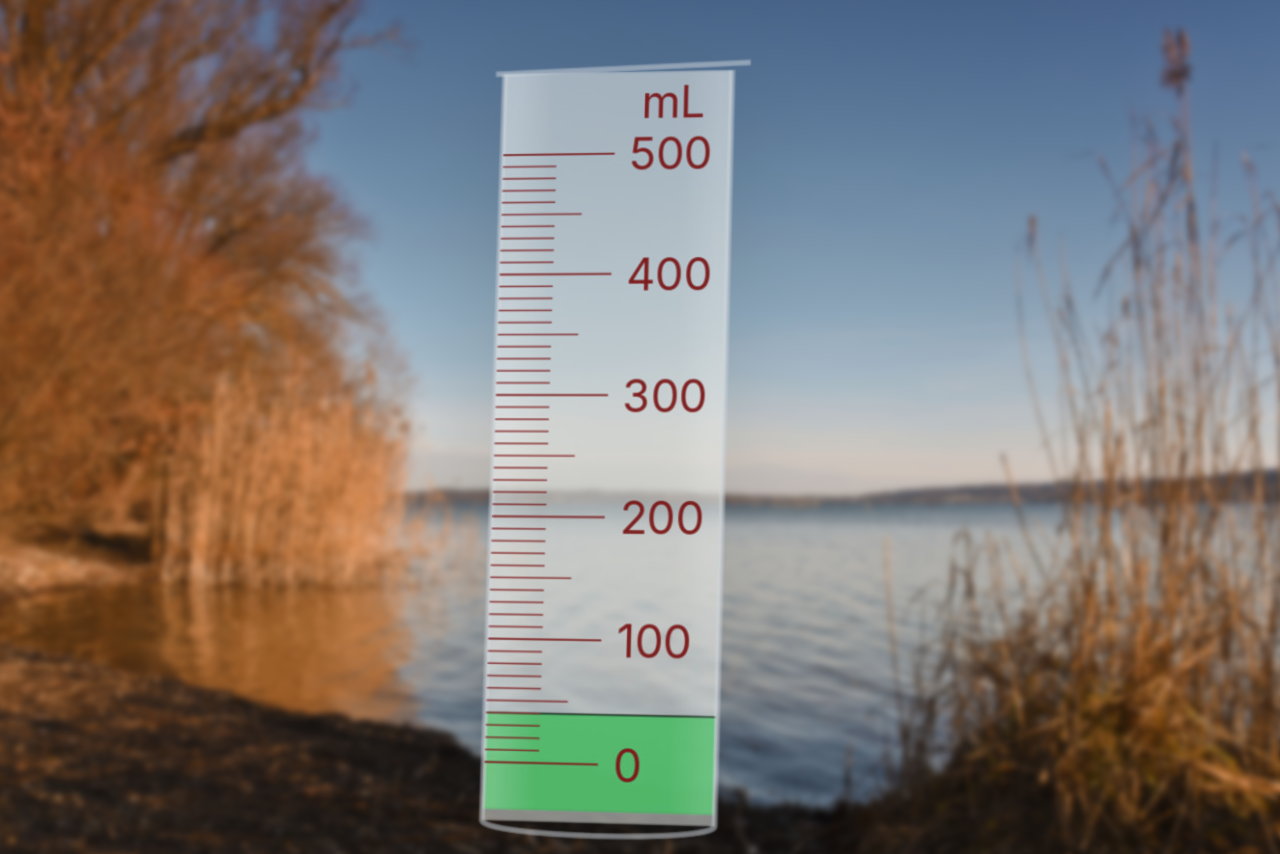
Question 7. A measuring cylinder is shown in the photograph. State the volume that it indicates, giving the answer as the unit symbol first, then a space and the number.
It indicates mL 40
